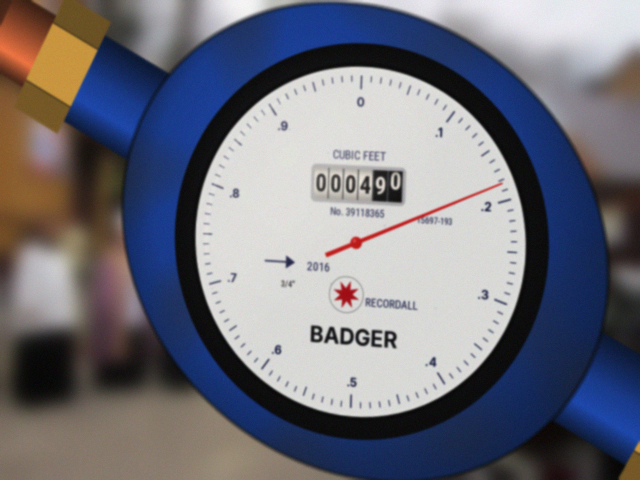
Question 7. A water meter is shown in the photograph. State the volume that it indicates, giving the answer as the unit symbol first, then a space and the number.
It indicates ft³ 490.18
